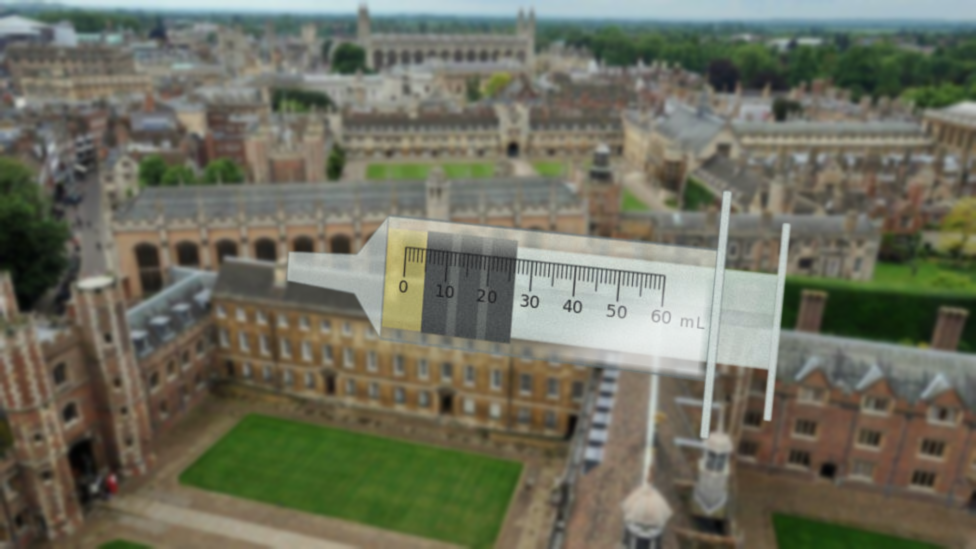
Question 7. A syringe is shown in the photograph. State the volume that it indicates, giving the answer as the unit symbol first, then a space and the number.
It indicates mL 5
